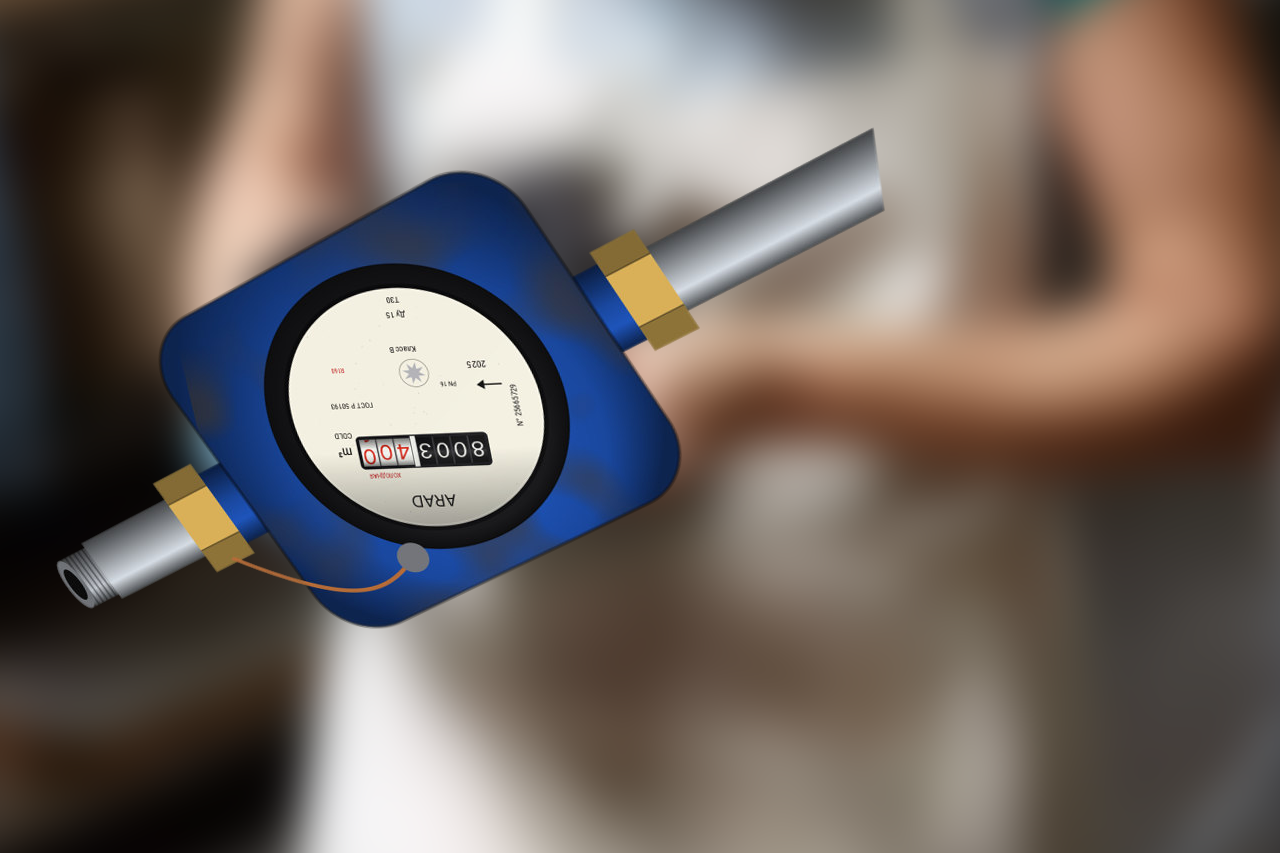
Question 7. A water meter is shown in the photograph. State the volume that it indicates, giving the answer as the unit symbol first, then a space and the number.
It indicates m³ 8003.400
